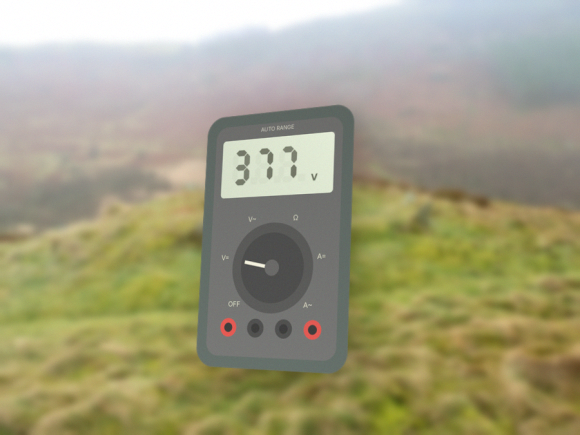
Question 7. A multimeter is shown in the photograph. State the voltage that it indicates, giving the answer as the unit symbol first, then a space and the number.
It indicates V 377
